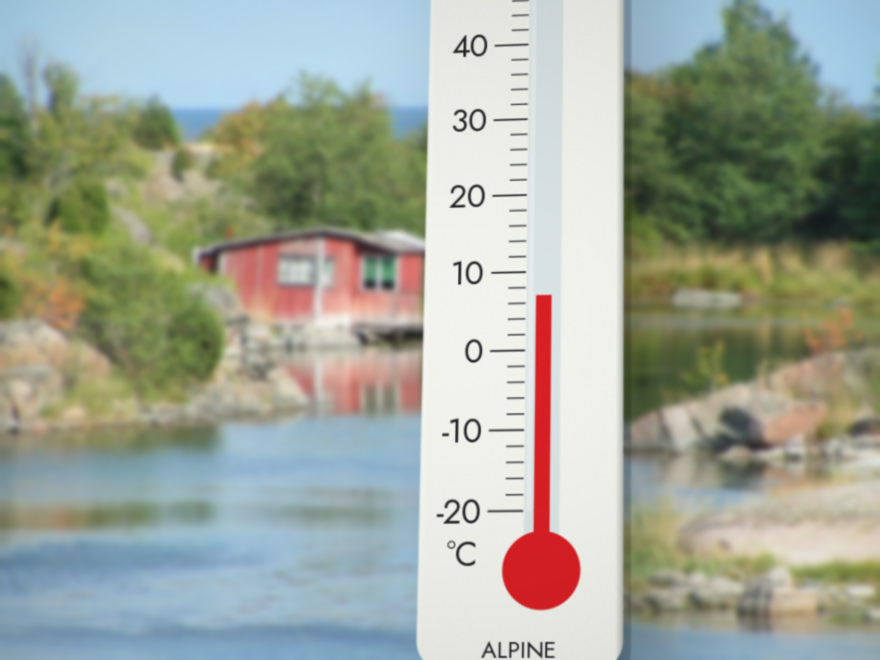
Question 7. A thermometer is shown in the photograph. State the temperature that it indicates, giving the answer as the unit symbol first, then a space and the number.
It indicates °C 7
